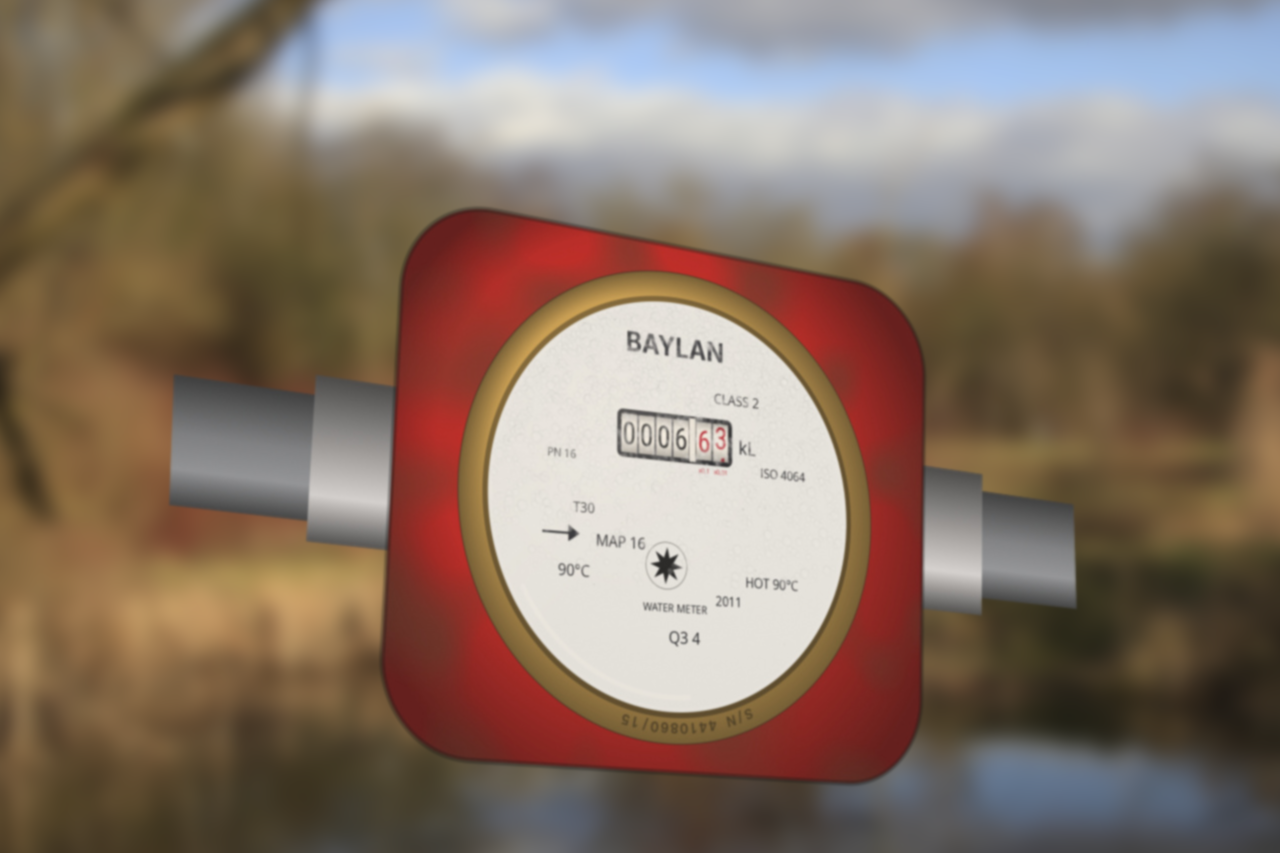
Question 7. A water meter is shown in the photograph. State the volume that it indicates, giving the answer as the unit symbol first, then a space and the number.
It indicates kL 6.63
